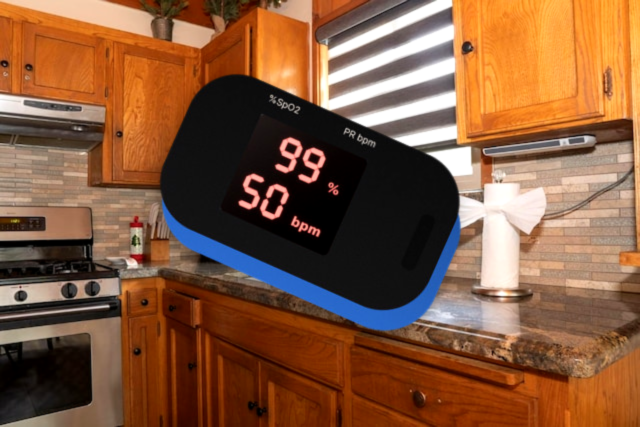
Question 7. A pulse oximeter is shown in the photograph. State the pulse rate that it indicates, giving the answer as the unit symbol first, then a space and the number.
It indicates bpm 50
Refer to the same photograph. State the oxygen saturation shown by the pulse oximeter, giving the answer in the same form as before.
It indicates % 99
